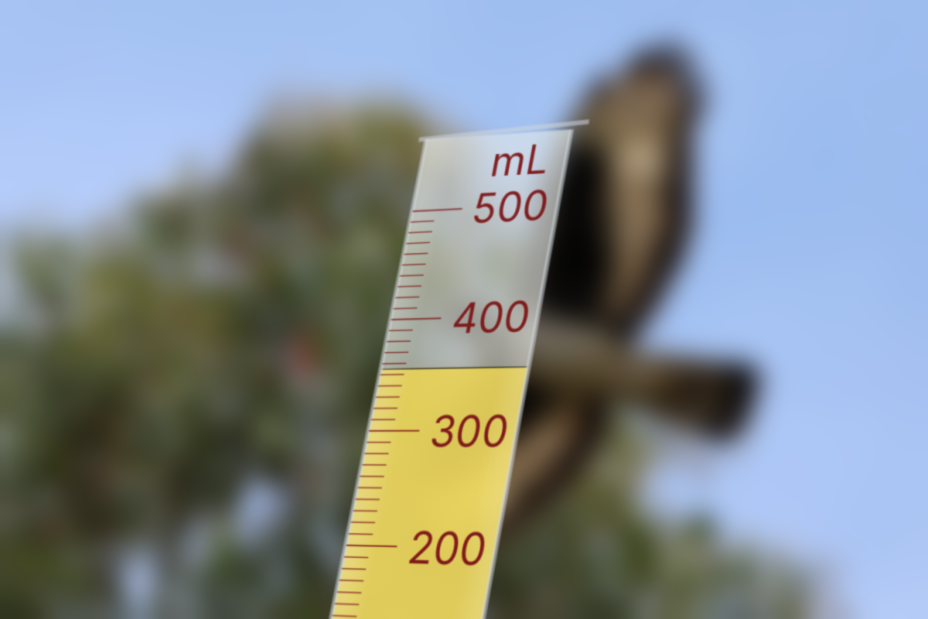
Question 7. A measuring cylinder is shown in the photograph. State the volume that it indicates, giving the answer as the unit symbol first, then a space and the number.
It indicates mL 355
